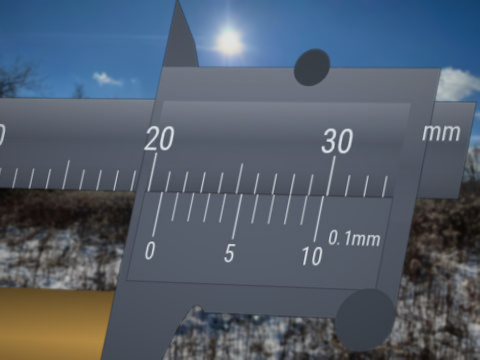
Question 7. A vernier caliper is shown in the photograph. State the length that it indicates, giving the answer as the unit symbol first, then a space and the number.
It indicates mm 20.8
